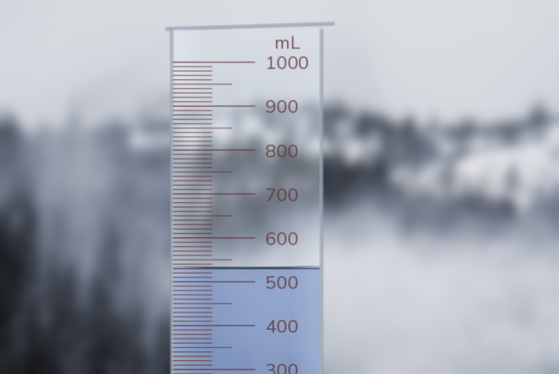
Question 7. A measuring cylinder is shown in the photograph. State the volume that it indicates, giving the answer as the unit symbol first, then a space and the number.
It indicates mL 530
